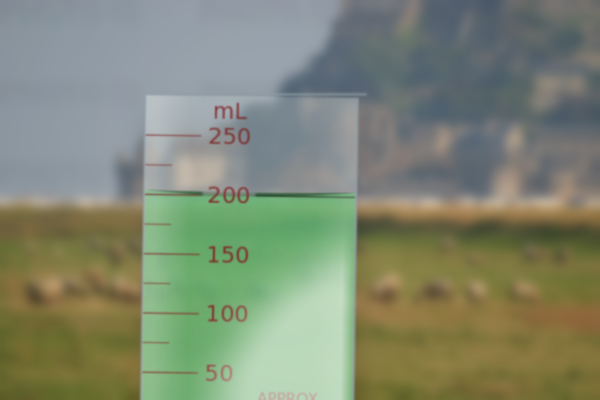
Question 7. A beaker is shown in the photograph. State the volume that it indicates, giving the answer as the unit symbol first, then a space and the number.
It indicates mL 200
